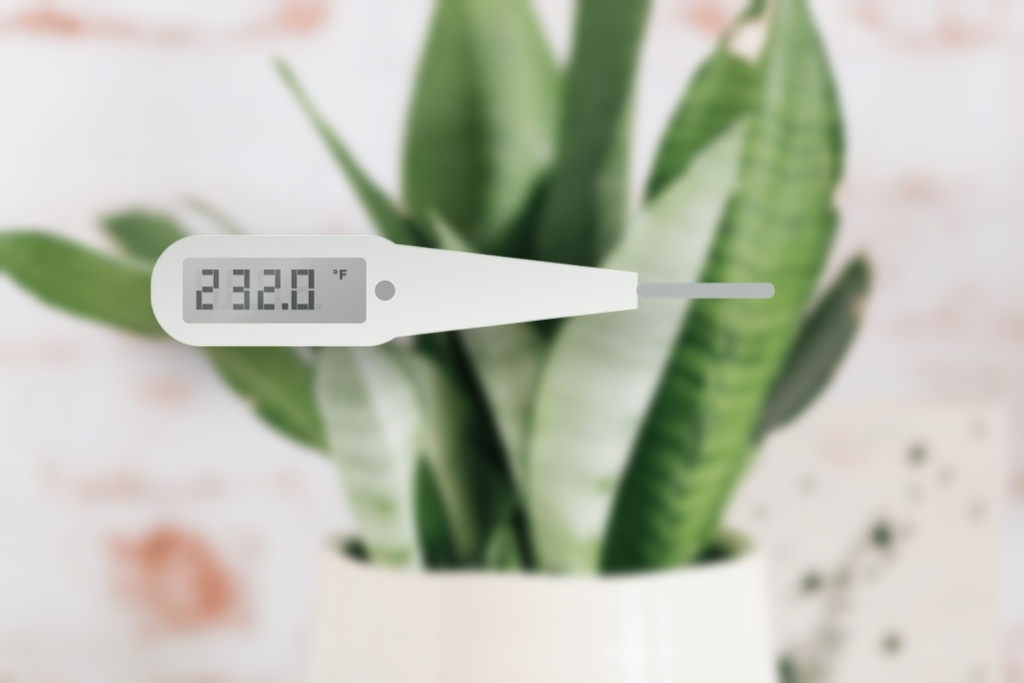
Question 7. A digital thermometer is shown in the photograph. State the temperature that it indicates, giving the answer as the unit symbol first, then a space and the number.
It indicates °F 232.0
